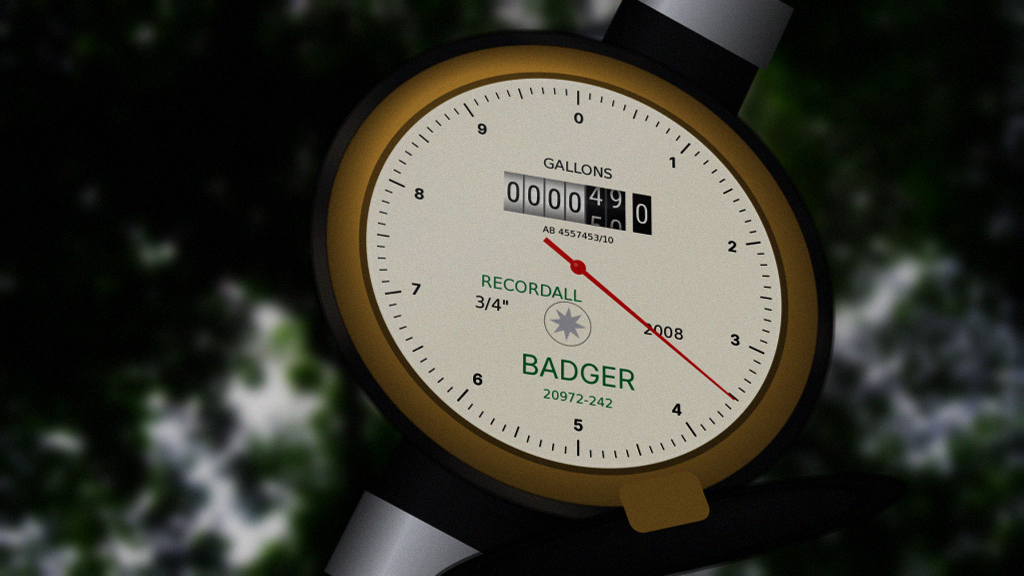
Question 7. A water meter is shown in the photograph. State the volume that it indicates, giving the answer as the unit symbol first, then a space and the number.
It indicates gal 493.5
